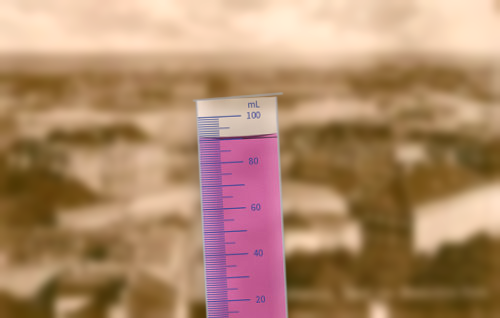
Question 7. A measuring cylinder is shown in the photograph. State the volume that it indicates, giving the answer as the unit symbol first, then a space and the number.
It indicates mL 90
